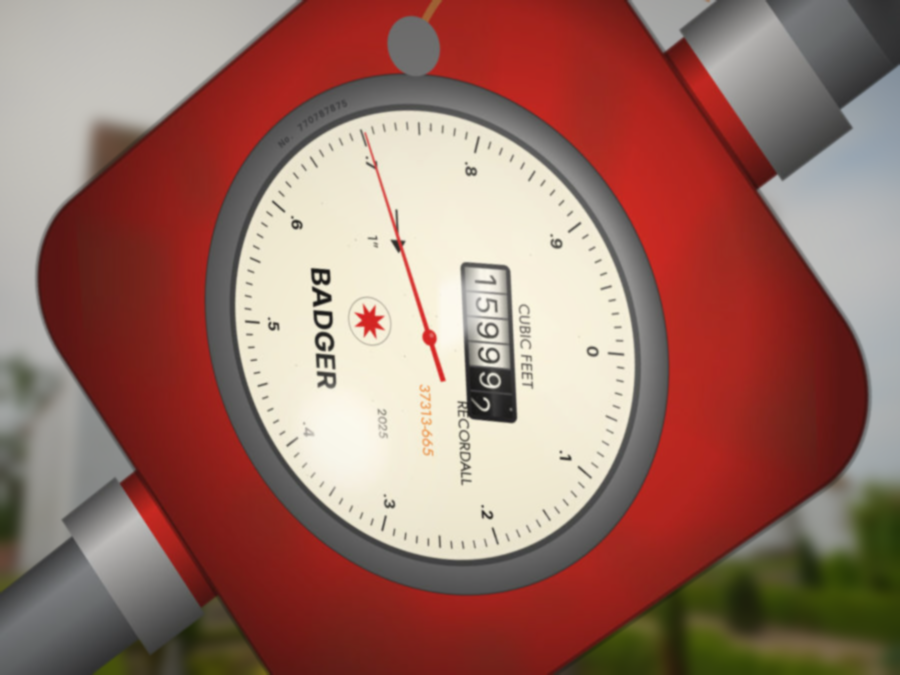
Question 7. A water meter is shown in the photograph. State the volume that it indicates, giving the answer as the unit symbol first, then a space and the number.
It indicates ft³ 159991.70
